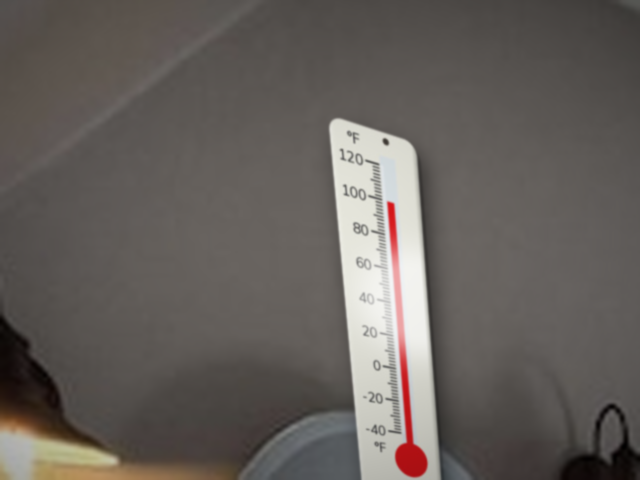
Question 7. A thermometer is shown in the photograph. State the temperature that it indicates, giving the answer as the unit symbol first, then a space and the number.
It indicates °F 100
